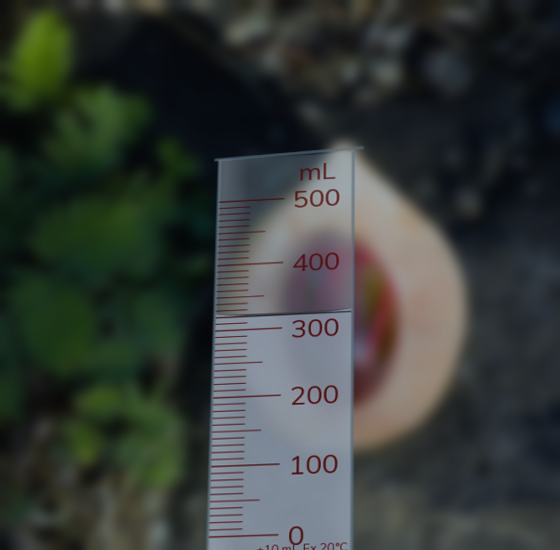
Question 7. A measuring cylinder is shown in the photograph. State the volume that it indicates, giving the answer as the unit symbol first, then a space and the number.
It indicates mL 320
